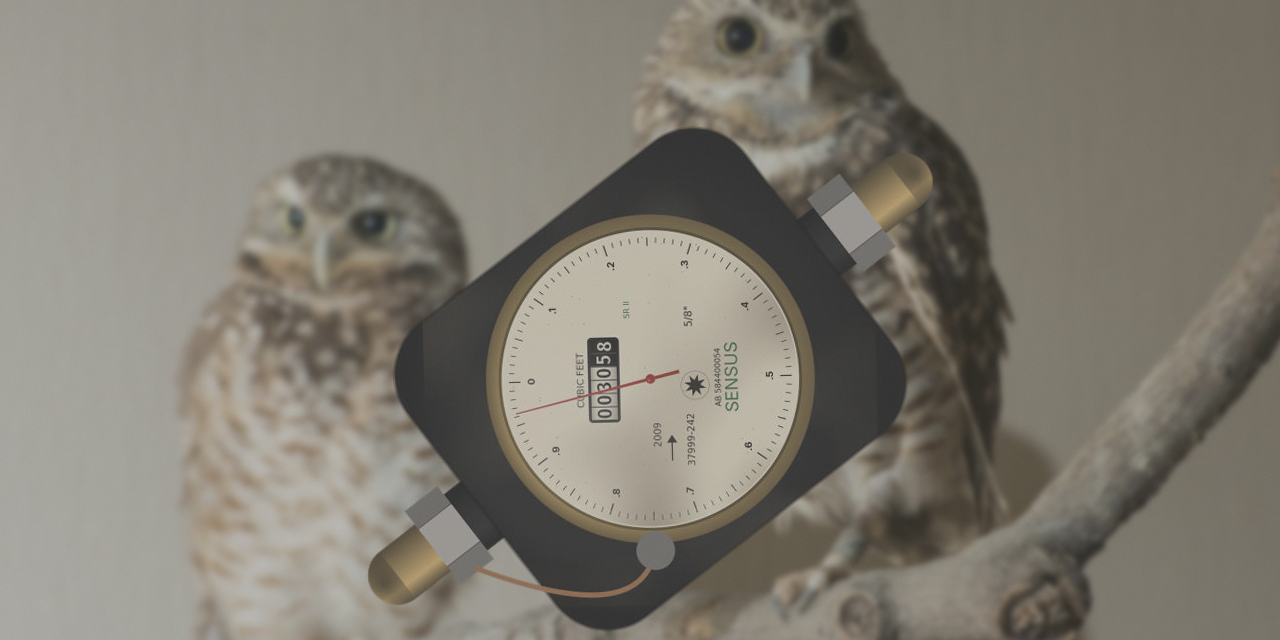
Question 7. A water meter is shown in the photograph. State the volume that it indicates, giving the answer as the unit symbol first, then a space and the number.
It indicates ft³ 3057.96
